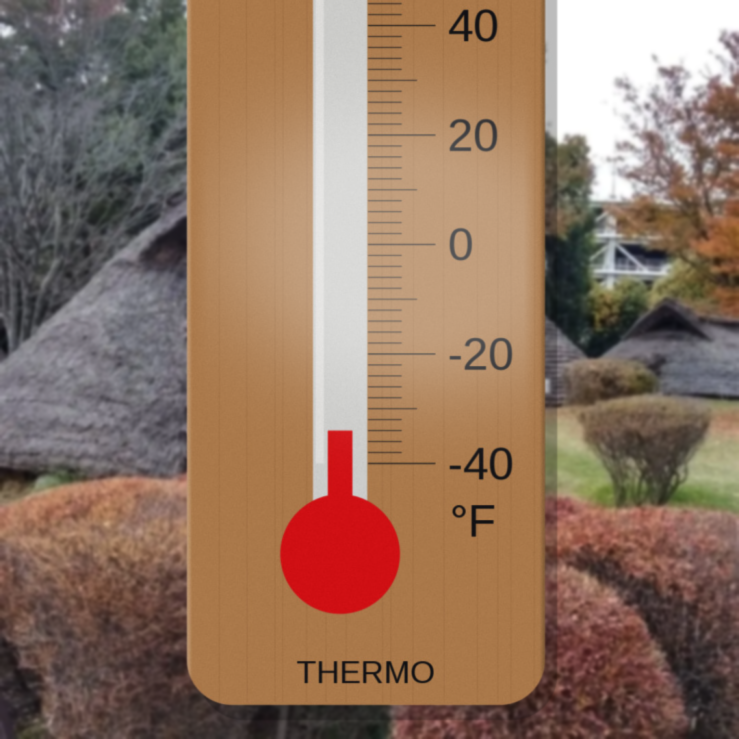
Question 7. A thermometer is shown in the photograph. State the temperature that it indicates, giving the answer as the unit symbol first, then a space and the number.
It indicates °F -34
